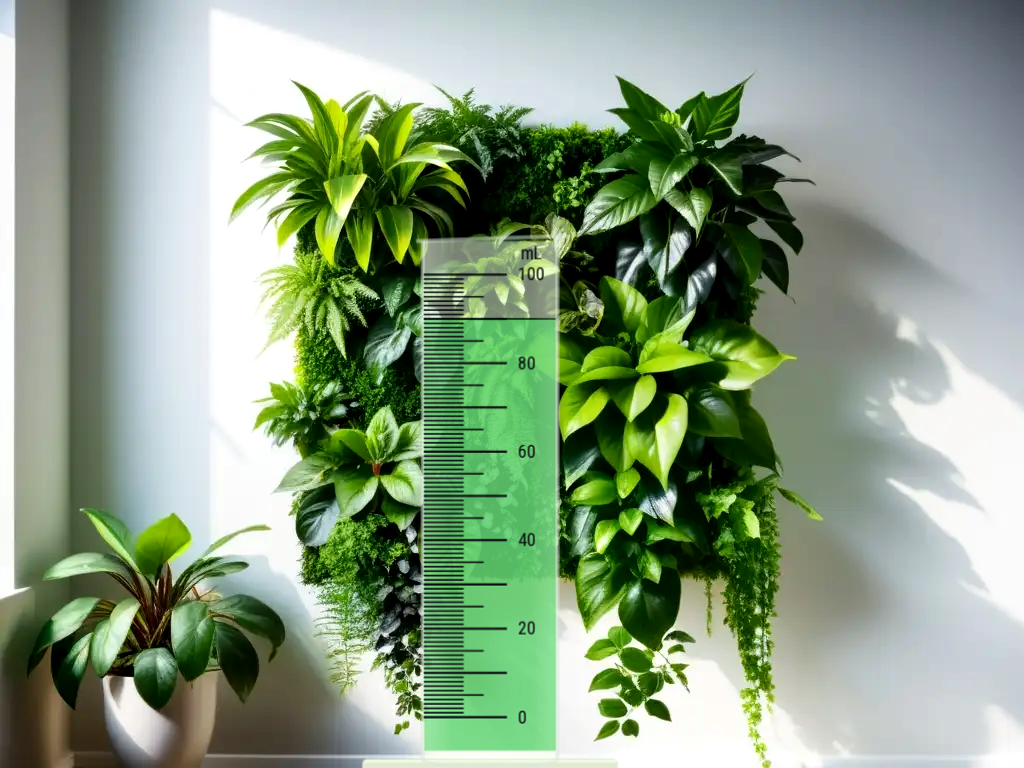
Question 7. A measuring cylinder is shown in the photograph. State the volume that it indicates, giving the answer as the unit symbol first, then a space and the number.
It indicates mL 90
